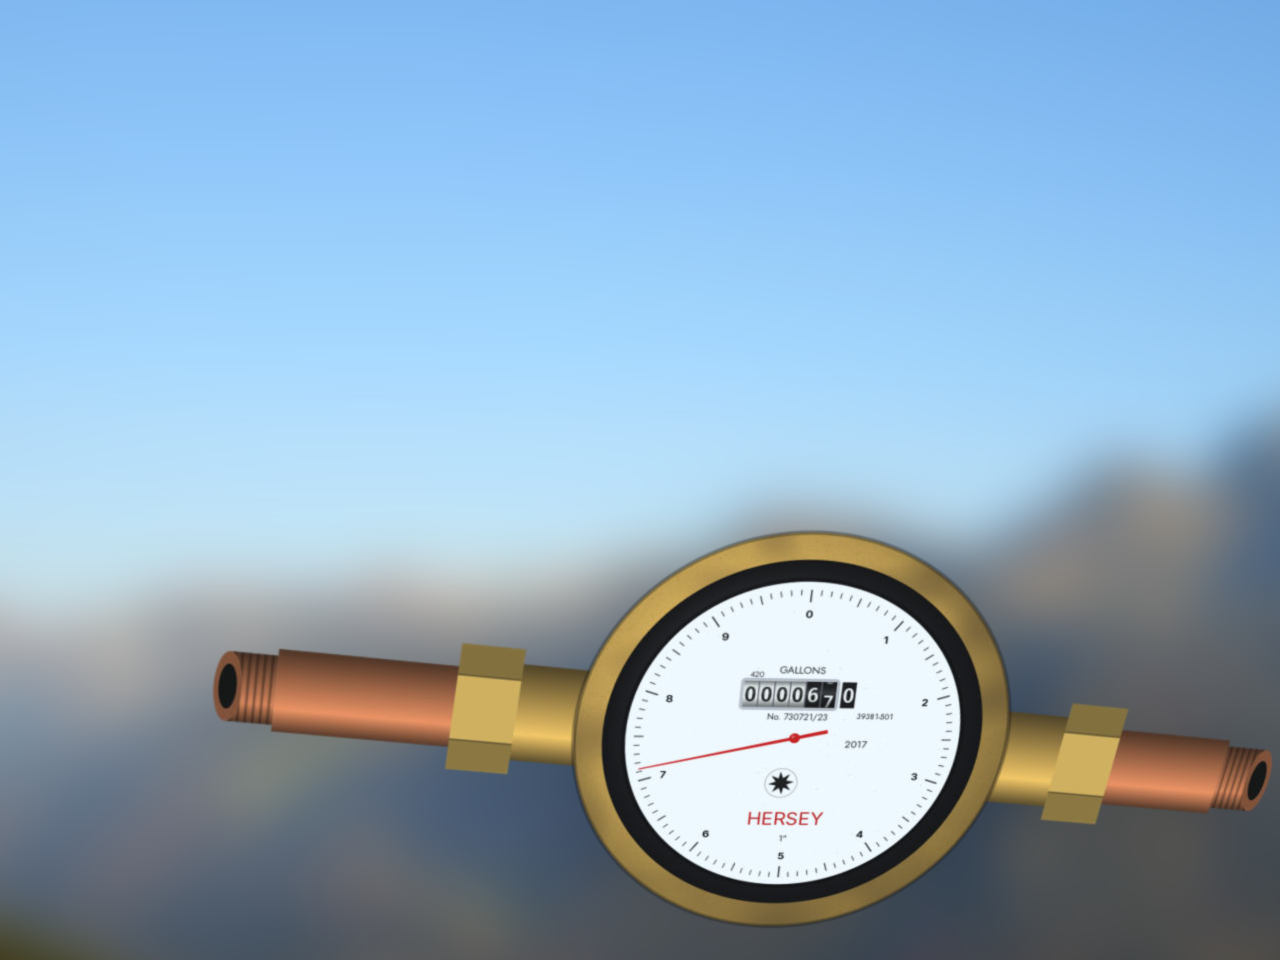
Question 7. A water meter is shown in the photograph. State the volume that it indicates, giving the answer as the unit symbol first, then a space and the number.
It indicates gal 667.1
